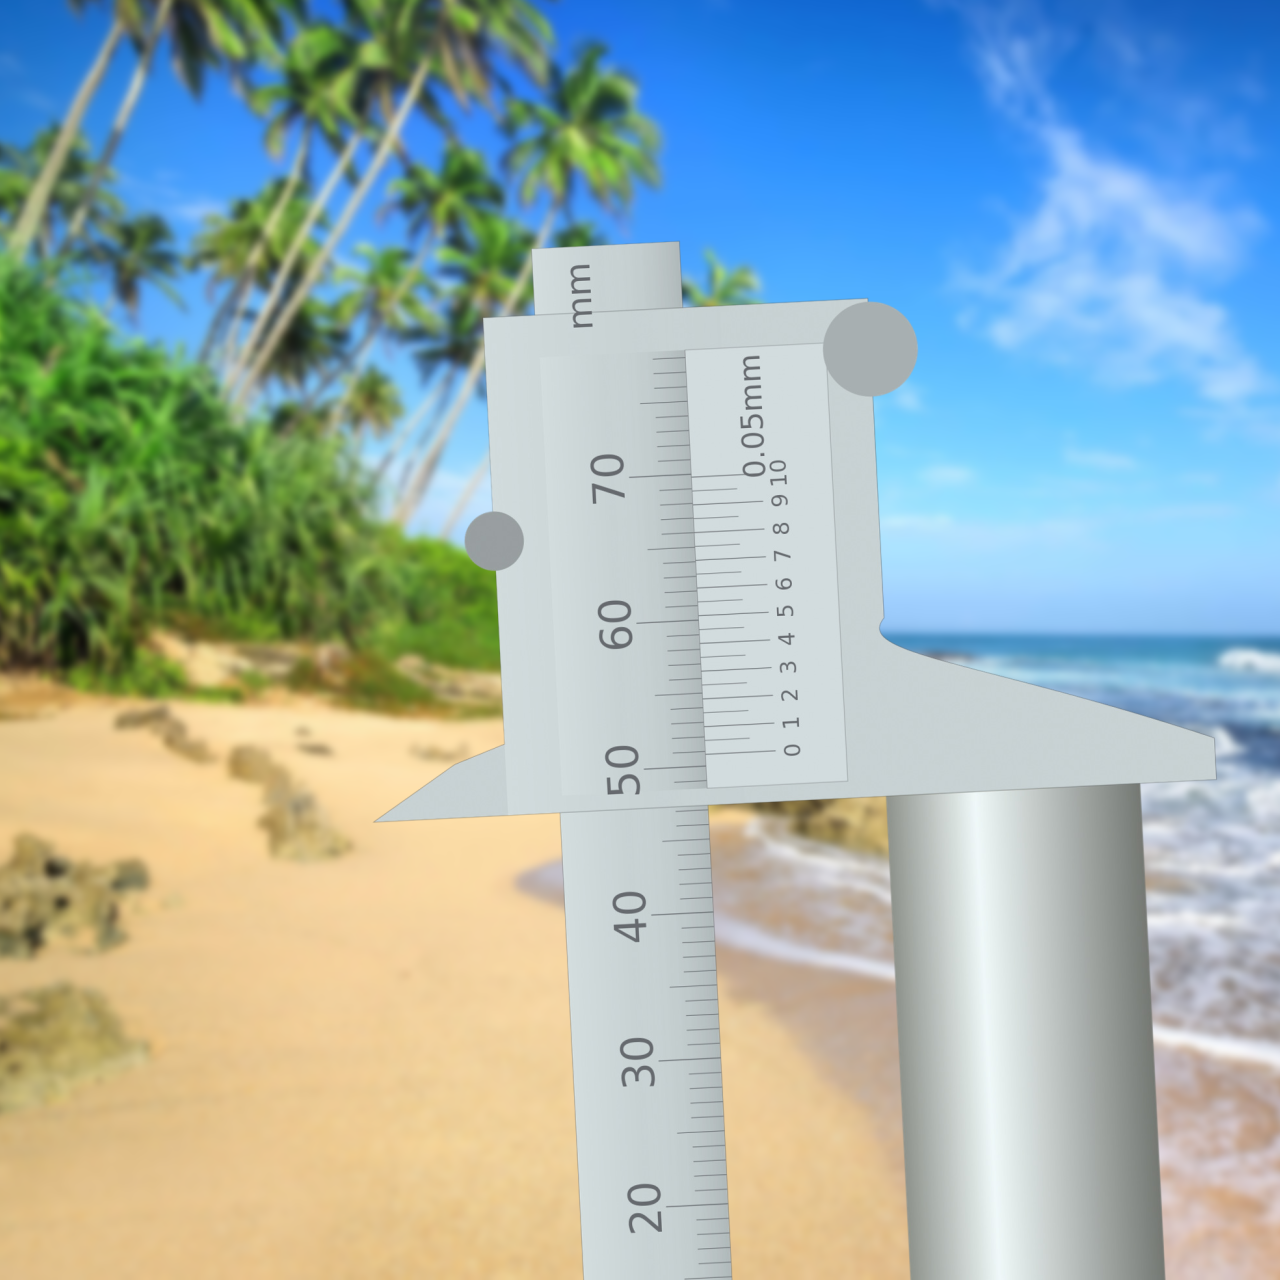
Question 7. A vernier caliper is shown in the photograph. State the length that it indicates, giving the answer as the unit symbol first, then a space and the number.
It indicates mm 50.8
